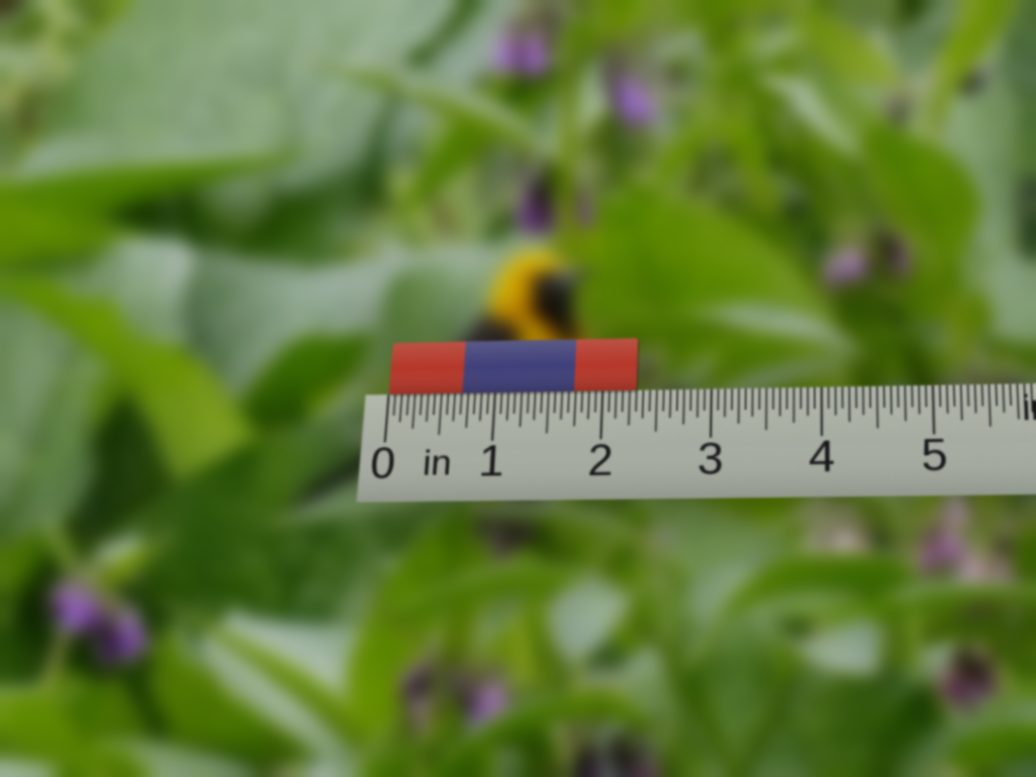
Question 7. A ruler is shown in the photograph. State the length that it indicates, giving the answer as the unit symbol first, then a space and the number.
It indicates in 2.3125
